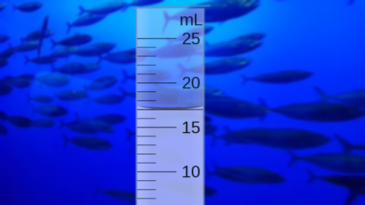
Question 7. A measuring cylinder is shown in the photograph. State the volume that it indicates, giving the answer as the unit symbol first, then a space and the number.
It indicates mL 17
